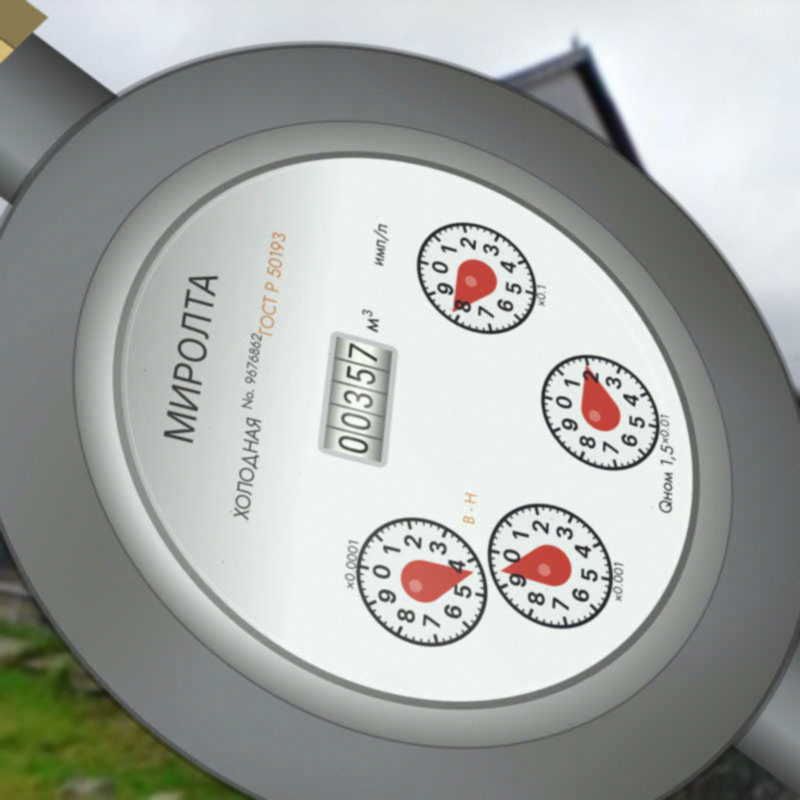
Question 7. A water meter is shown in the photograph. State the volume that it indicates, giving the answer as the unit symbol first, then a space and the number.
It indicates m³ 357.8194
